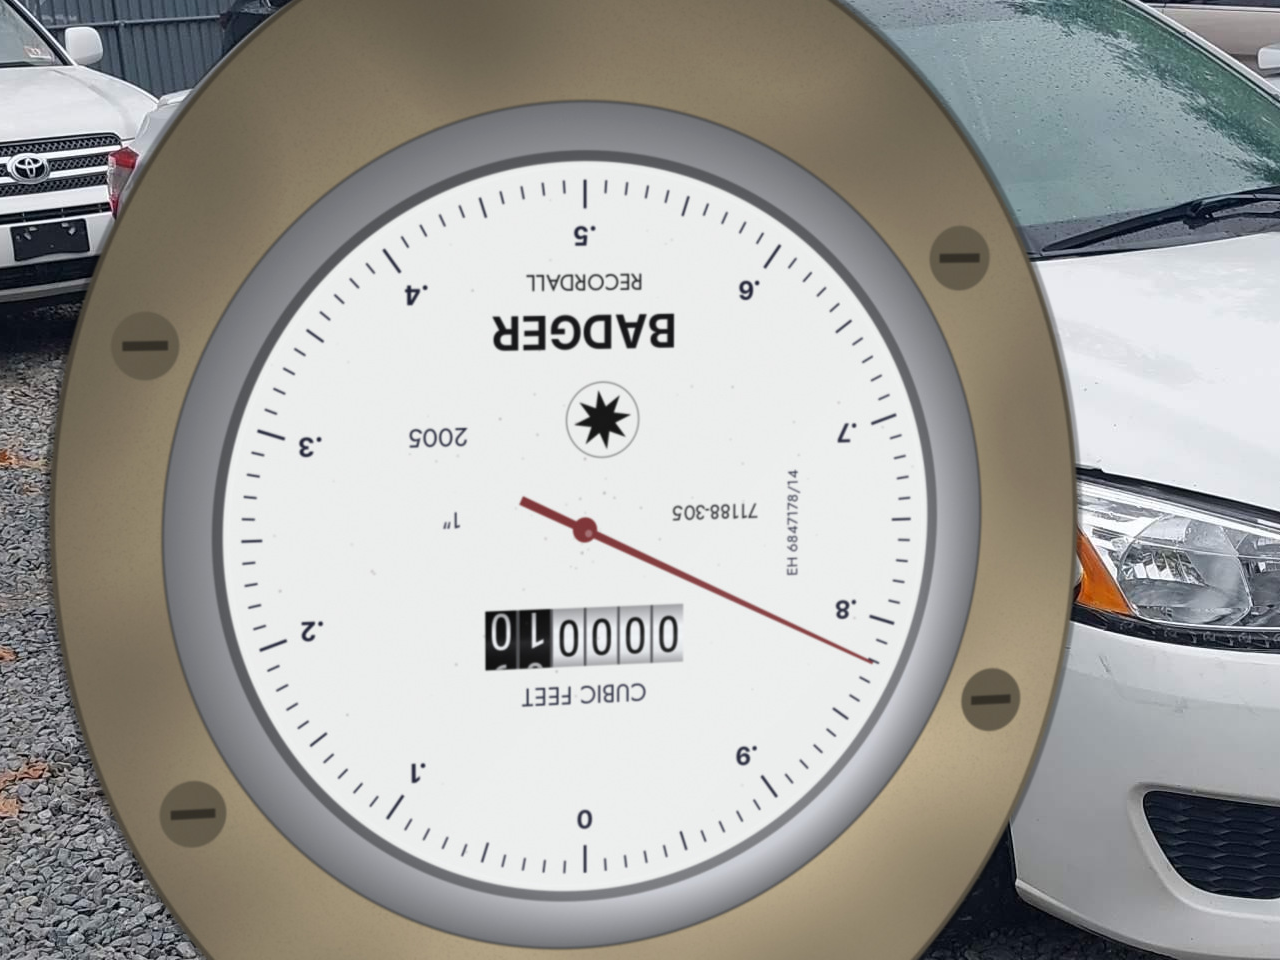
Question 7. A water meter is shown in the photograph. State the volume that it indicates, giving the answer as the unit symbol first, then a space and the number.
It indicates ft³ 9.82
